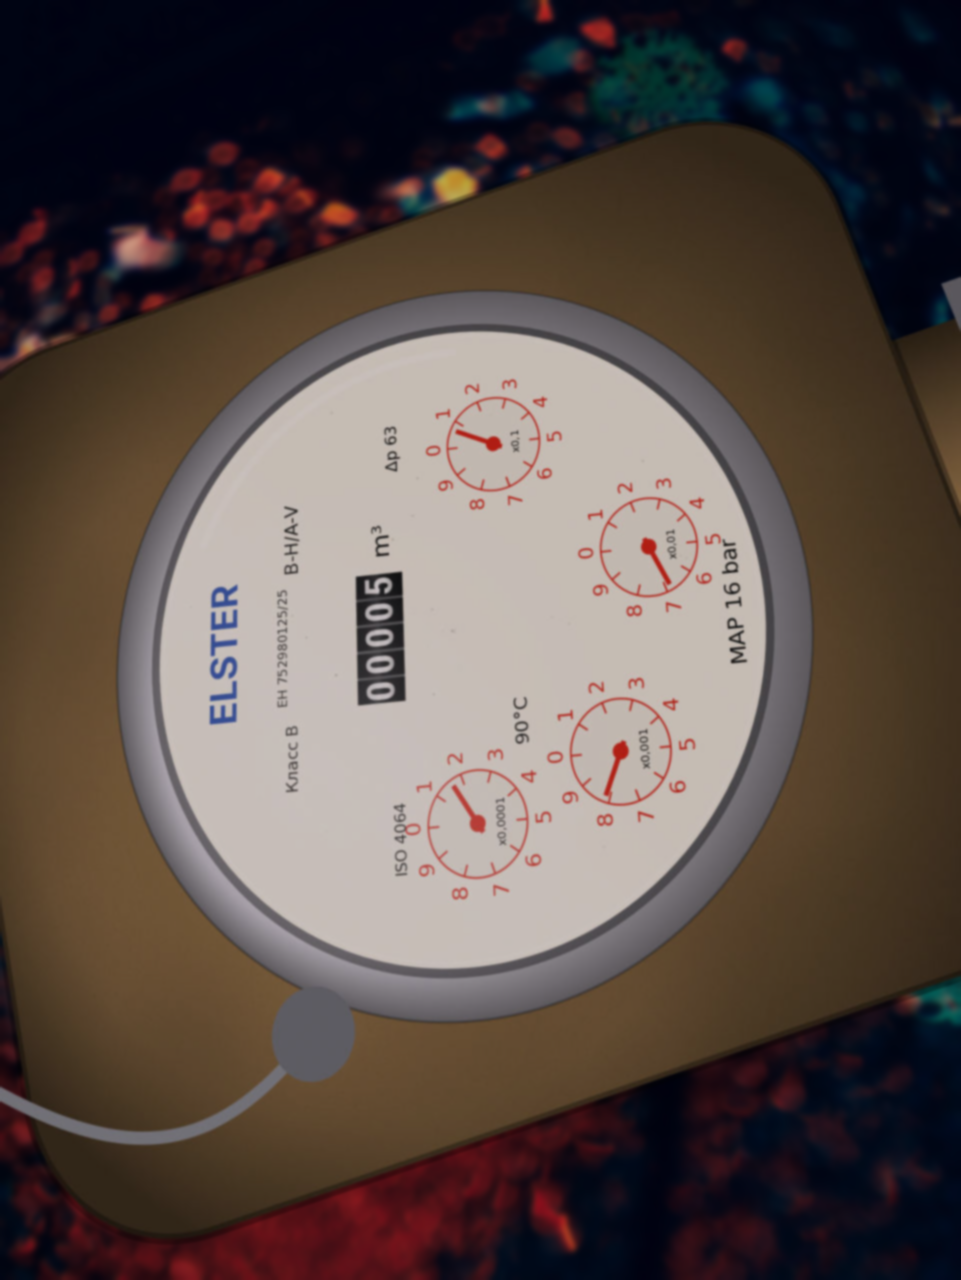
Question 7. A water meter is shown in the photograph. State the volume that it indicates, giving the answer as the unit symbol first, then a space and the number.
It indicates m³ 5.0681
